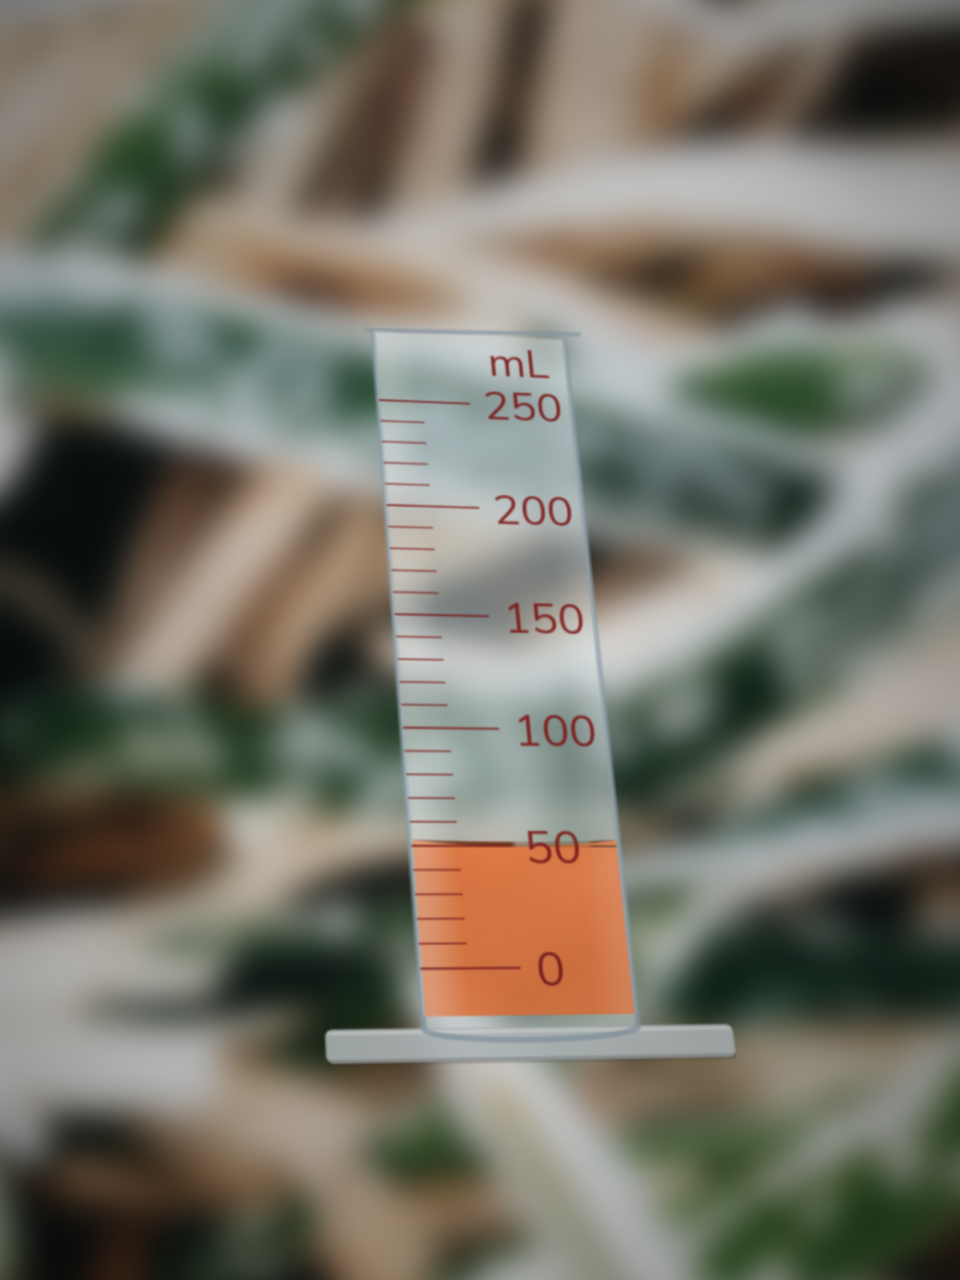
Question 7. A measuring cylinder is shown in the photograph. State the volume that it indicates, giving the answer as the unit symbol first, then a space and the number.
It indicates mL 50
